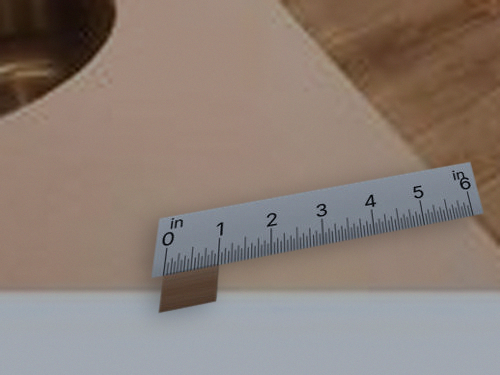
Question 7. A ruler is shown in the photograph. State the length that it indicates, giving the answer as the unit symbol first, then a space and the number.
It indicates in 1
